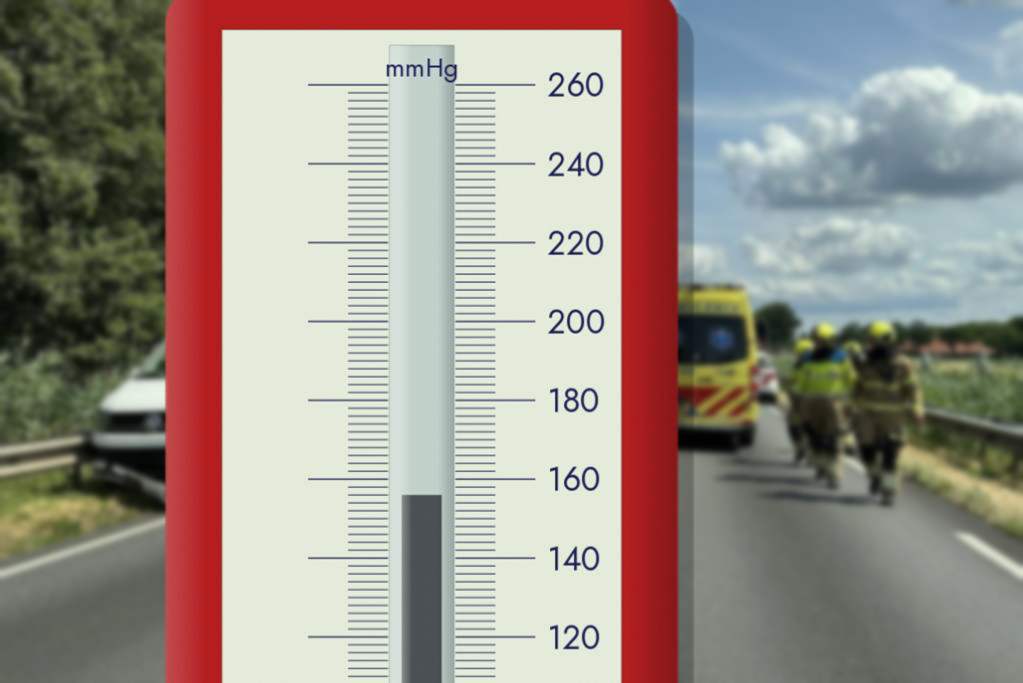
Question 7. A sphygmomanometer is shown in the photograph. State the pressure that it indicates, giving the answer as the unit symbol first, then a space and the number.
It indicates mmHg 156
